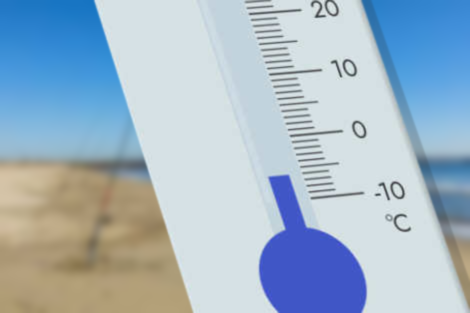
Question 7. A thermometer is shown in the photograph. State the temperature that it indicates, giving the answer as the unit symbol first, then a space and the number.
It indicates °C -6
